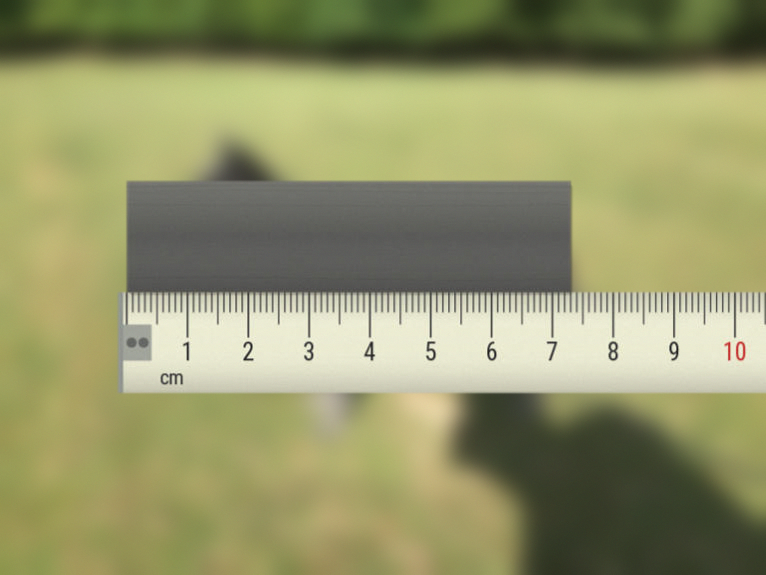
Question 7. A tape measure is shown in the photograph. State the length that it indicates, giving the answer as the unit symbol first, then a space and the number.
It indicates cm 7.3
